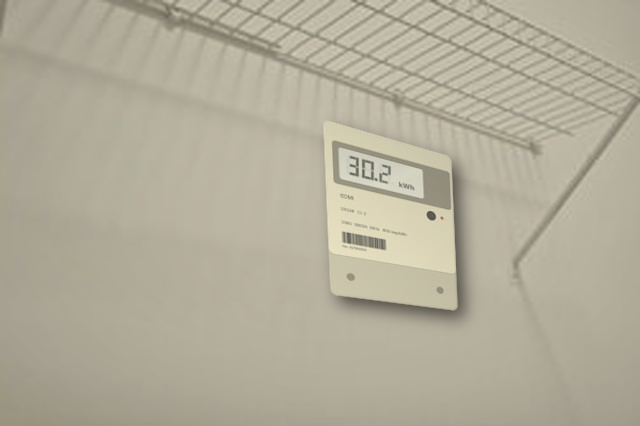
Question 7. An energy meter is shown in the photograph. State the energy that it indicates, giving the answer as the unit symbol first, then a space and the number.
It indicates kWh 30.2
